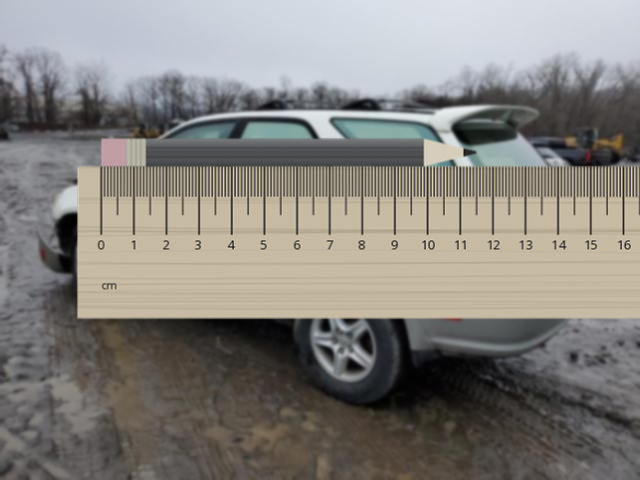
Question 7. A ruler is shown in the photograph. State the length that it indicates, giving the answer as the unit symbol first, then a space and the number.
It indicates cm 11.5
